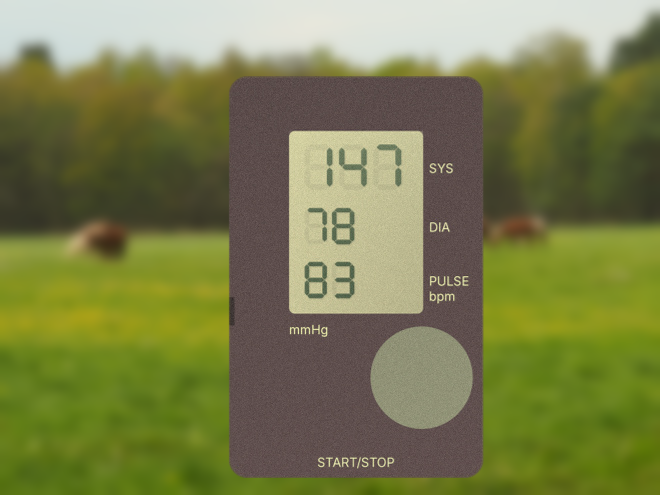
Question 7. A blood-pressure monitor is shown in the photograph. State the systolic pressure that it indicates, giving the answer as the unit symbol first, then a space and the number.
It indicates mmHg 147
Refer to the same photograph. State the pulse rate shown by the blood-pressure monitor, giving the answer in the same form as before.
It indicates bpm 83
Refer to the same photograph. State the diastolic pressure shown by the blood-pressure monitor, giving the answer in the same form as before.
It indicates mmHg 78
